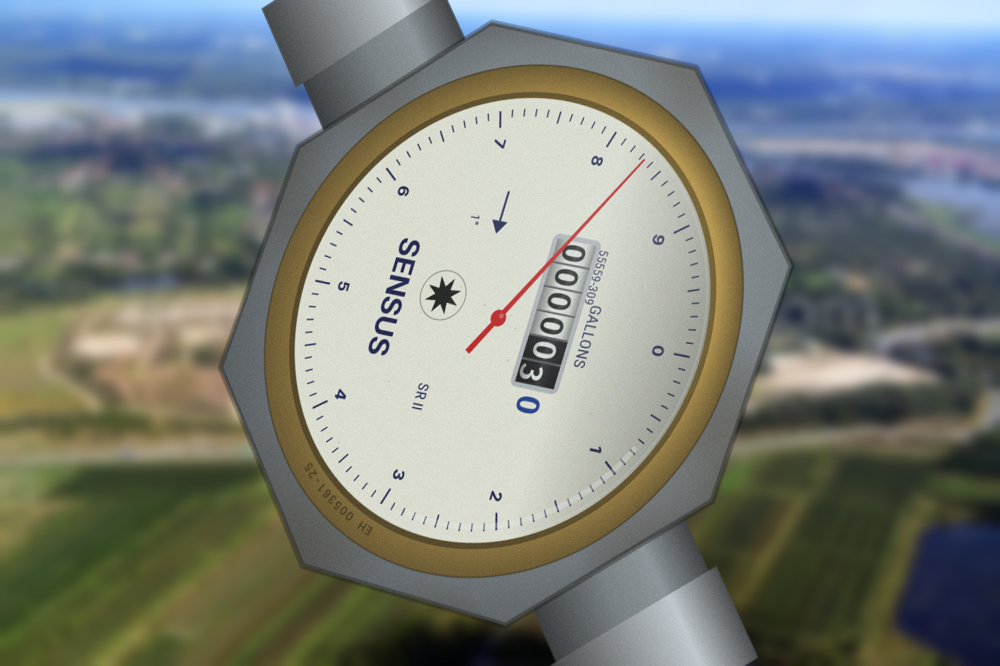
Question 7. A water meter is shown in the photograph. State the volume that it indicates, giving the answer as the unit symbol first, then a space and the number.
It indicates gal 28.3
